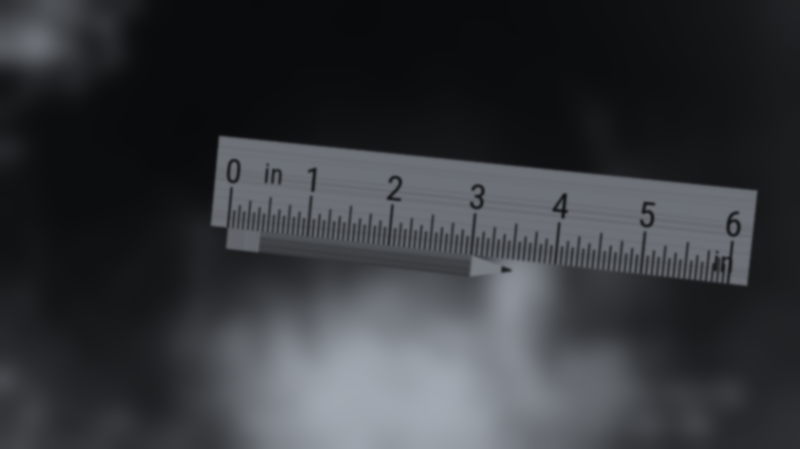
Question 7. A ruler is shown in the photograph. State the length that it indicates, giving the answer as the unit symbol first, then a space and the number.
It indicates in 3.5
